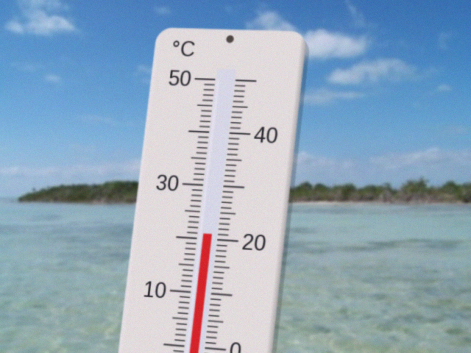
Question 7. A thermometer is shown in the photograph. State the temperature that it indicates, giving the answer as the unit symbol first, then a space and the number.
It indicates °C 21
